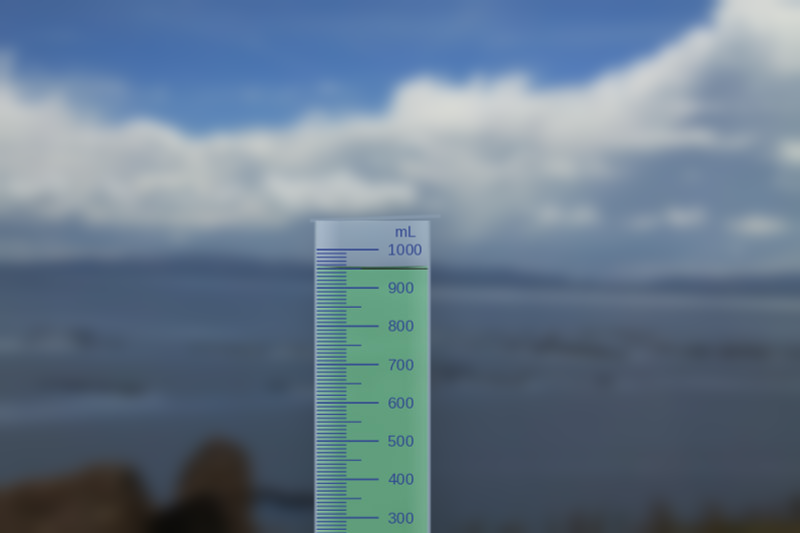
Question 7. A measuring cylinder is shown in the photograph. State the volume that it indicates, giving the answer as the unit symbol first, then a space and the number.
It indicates mL 950
